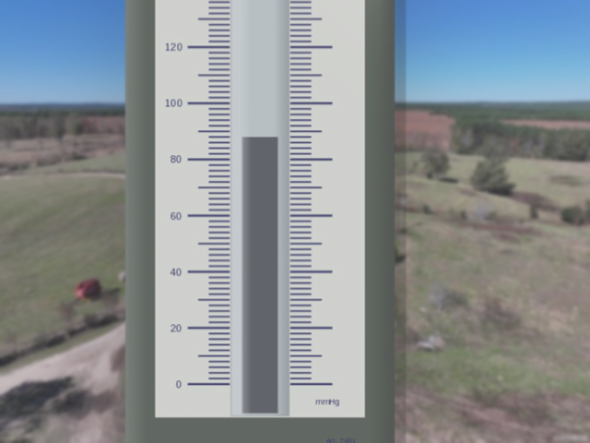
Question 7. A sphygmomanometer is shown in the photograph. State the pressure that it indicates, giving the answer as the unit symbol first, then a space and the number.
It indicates mmHg 88
